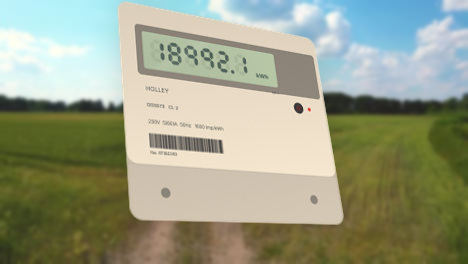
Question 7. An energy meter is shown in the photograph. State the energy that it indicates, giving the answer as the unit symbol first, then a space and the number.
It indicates kWh 18992.1
